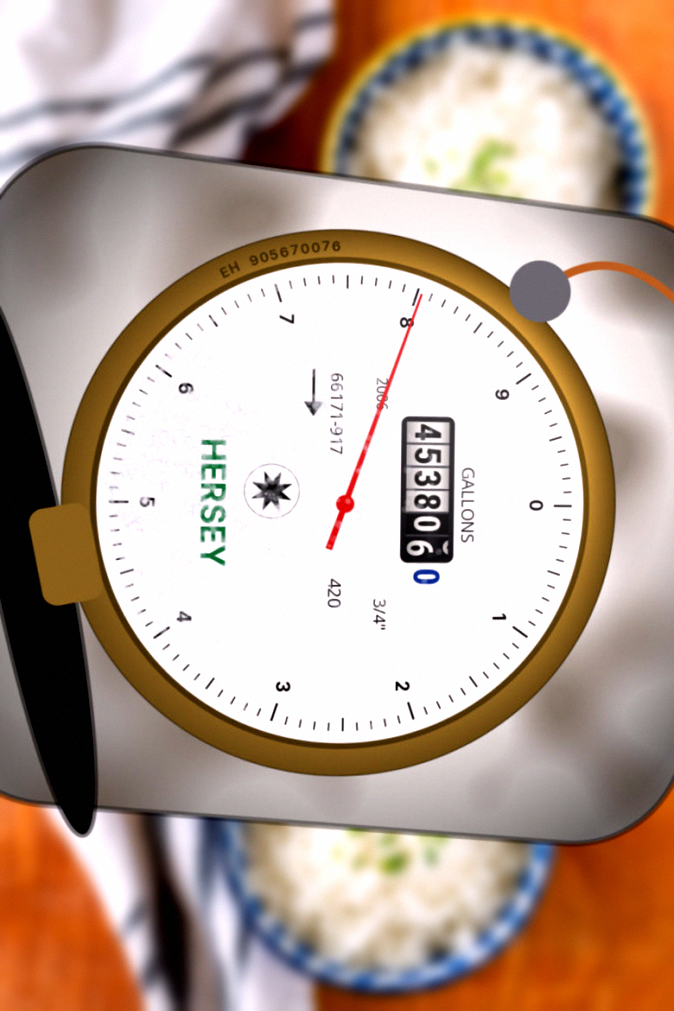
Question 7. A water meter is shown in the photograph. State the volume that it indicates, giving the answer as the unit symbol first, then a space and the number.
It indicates gal 4538058.0
